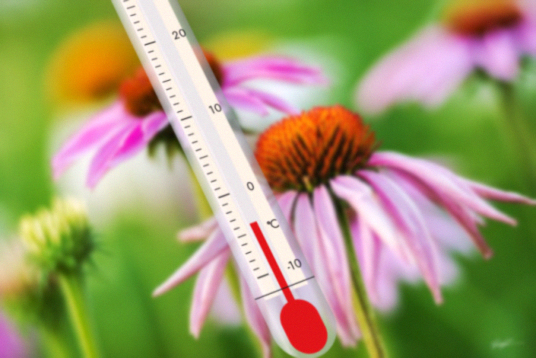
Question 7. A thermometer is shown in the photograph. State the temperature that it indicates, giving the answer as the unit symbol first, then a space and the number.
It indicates °C -4
